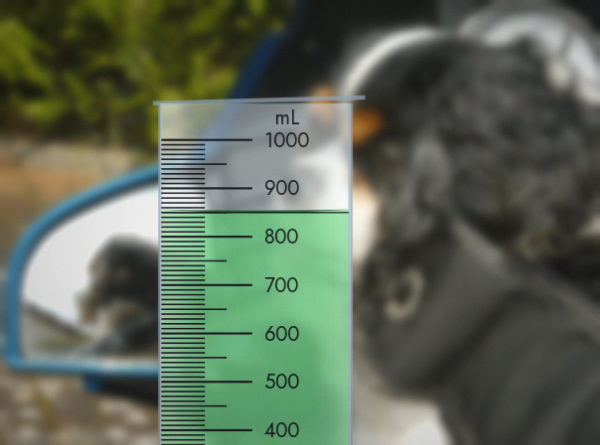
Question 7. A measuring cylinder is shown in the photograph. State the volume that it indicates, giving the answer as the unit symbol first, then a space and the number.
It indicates mL 850
